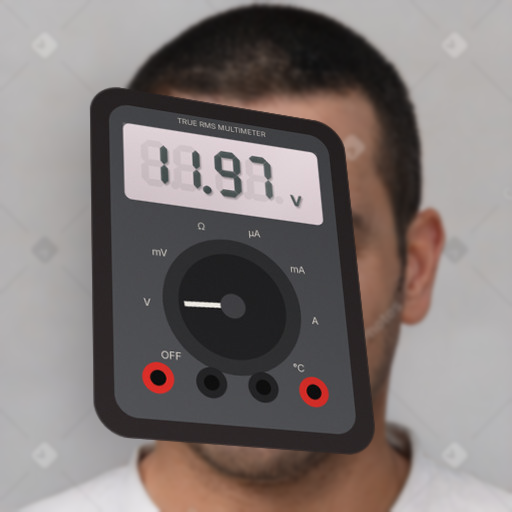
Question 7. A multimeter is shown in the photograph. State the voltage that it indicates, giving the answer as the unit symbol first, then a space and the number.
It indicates V 11.97
